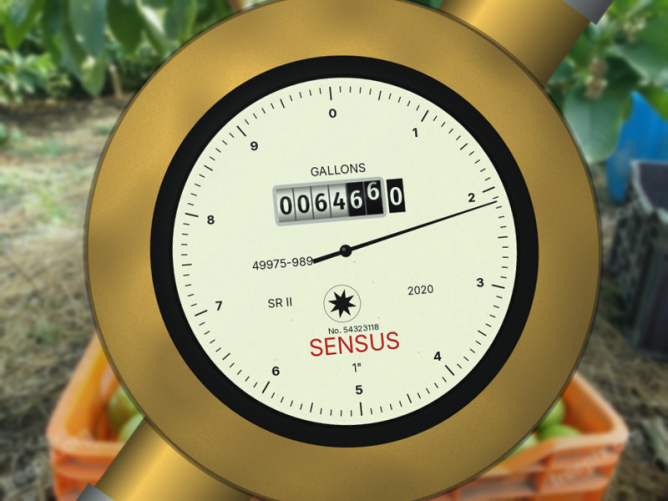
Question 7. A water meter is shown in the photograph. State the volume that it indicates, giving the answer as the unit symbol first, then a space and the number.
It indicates gal 64662.1
